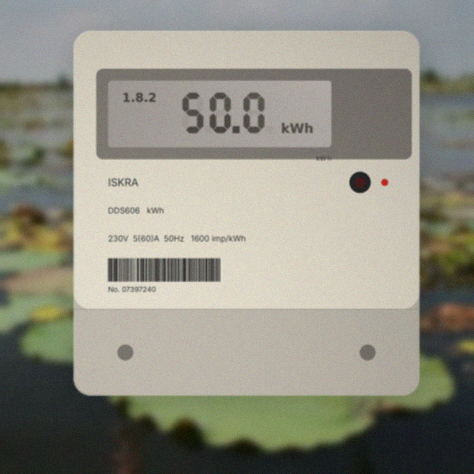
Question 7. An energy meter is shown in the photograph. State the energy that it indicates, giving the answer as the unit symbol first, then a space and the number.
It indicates kWh 50.0
